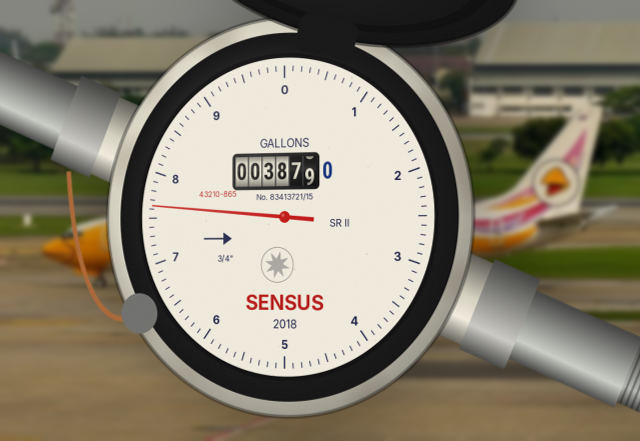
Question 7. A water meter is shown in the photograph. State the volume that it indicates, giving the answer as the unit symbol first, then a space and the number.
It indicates gal 38787.6
